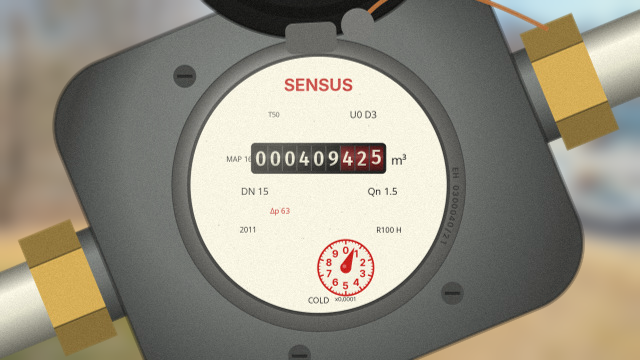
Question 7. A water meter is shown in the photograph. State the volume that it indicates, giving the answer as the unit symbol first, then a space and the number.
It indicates m³ 409.4250
